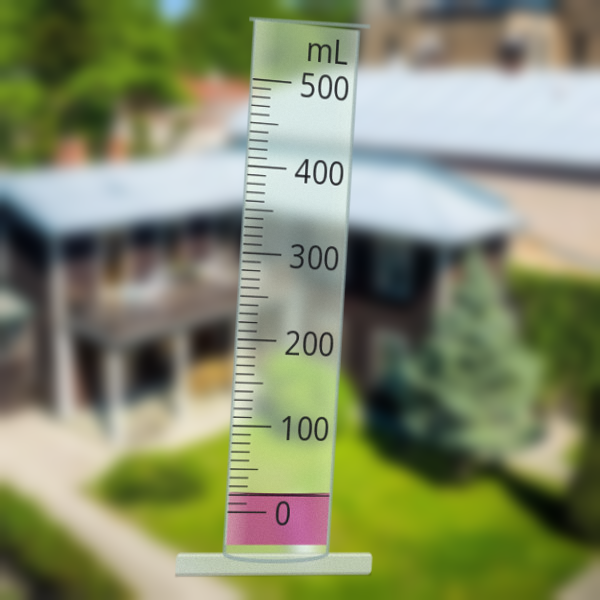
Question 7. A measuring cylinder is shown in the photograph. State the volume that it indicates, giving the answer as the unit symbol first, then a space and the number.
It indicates mL 20
